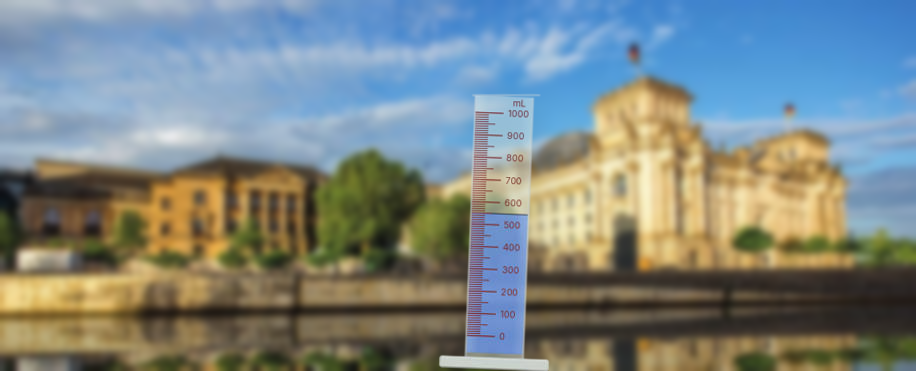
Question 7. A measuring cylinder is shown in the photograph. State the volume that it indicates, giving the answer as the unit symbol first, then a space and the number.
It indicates mL 550
